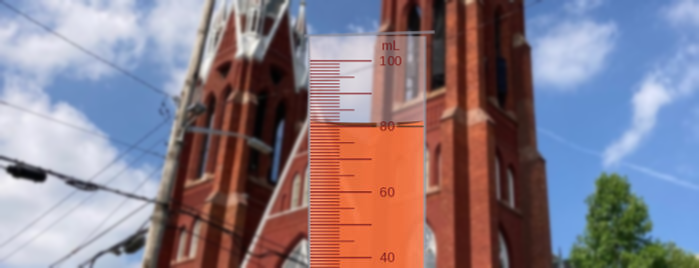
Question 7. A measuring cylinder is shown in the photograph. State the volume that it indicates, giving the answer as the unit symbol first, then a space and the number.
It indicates mL 80
